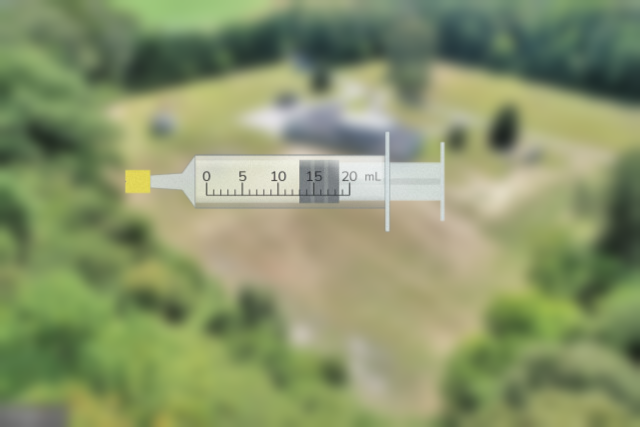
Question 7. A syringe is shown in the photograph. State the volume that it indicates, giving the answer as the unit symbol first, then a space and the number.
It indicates mL 13
